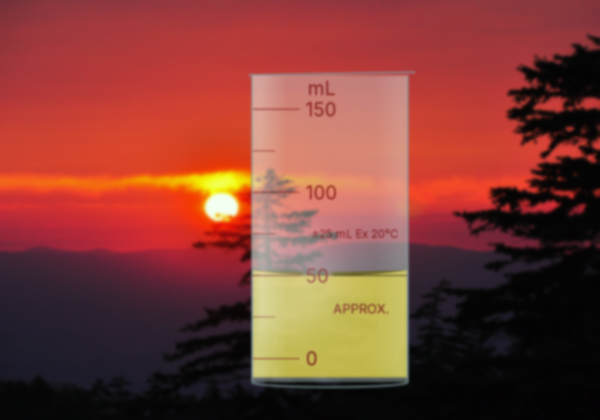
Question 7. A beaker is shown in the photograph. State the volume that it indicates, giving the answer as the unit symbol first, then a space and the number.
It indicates mL 50
